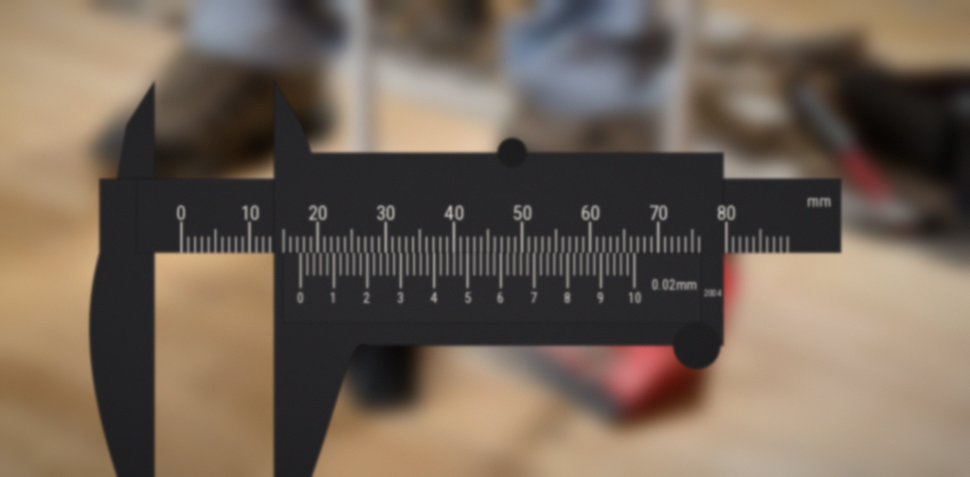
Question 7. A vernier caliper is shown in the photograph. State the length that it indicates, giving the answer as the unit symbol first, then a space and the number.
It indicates mm 17.5
